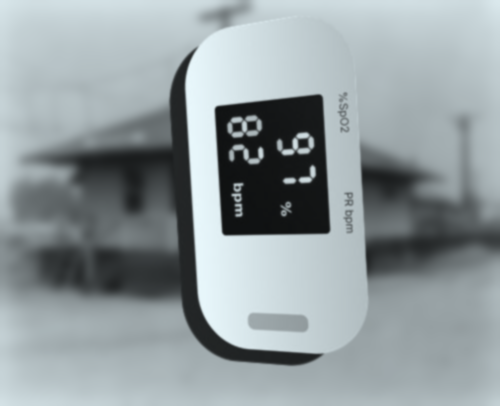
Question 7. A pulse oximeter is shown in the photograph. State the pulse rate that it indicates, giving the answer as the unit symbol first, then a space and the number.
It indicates bpm 82
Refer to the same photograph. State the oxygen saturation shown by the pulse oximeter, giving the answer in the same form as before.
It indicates % 97
